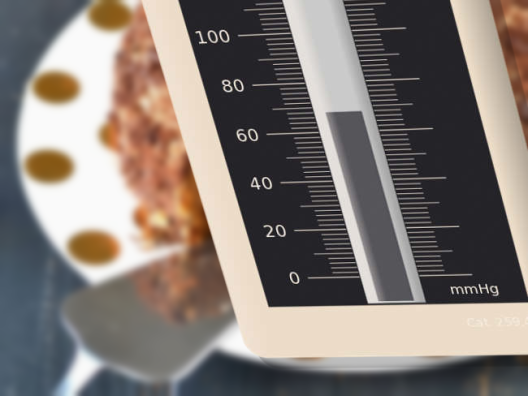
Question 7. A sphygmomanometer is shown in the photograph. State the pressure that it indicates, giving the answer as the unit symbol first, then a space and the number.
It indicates mmHg 68
